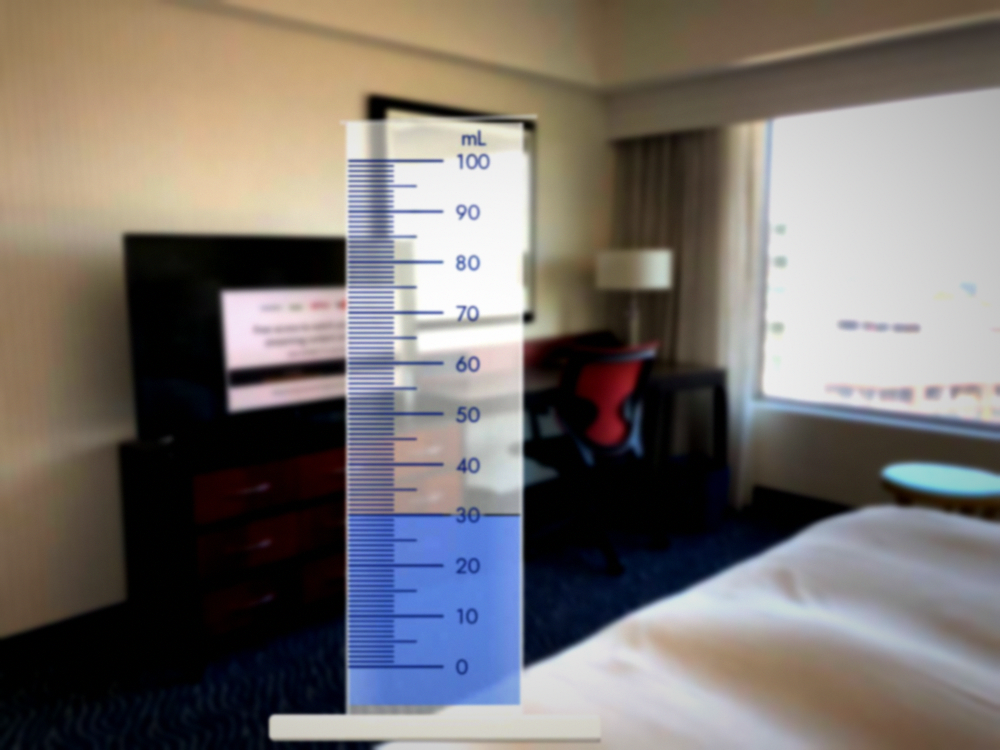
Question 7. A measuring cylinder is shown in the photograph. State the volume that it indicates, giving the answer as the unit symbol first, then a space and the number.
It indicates mL 30
